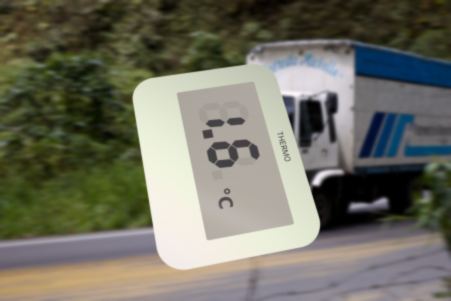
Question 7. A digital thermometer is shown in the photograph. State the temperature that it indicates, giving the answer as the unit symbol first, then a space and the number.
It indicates °C 1.6
